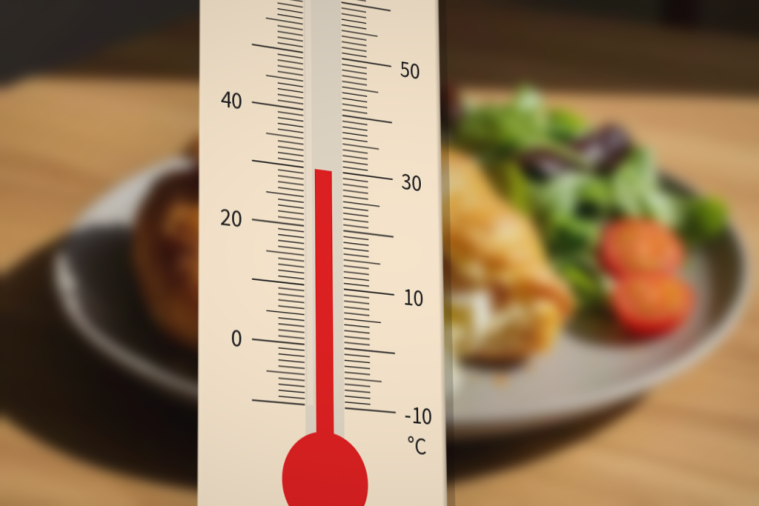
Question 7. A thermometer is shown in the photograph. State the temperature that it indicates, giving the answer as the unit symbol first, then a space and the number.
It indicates °C 30
